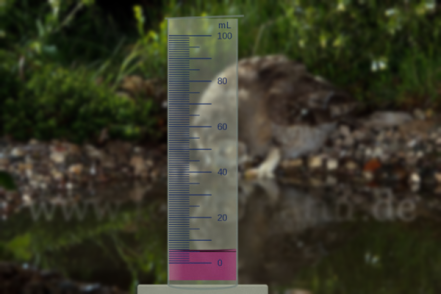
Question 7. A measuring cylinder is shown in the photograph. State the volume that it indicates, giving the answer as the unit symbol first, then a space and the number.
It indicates mL 5
